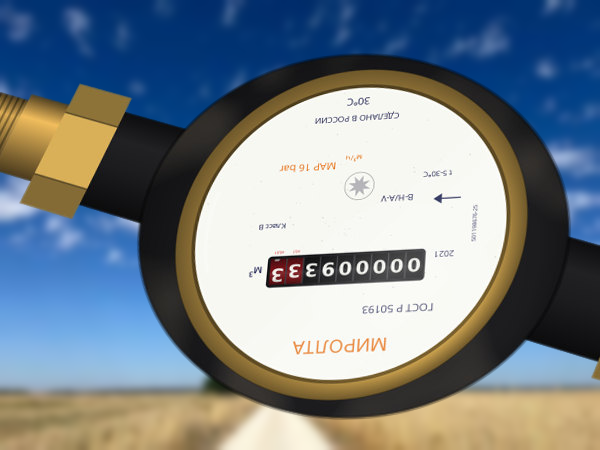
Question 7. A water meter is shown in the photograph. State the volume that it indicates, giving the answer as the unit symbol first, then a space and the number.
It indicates m³ 93.33
